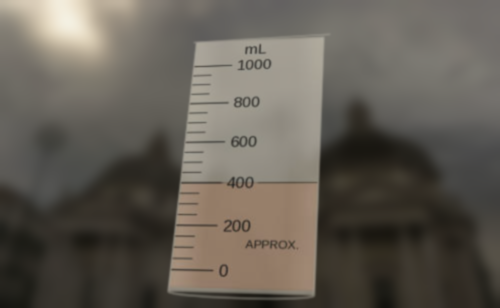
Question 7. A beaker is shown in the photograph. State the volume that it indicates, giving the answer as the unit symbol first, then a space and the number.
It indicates mL 400
